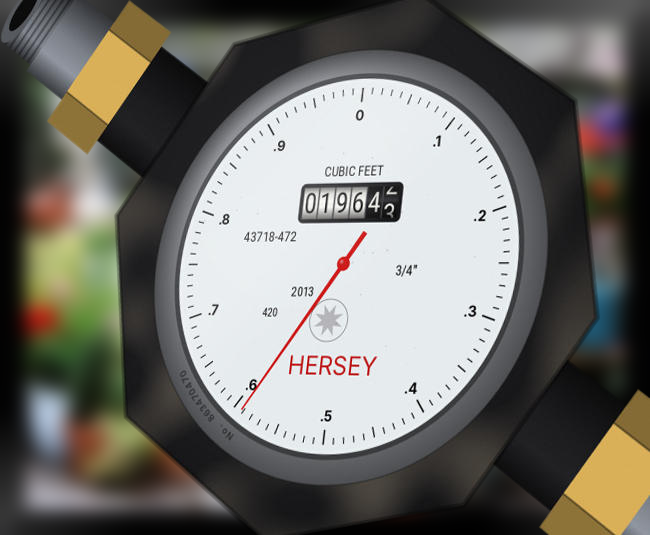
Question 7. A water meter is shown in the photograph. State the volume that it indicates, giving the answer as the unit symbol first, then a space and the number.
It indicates ft³ 19642.59
